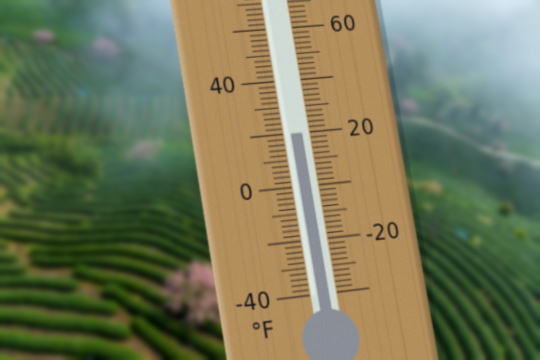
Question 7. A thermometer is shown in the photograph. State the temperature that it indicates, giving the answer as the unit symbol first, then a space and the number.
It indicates °F 20
